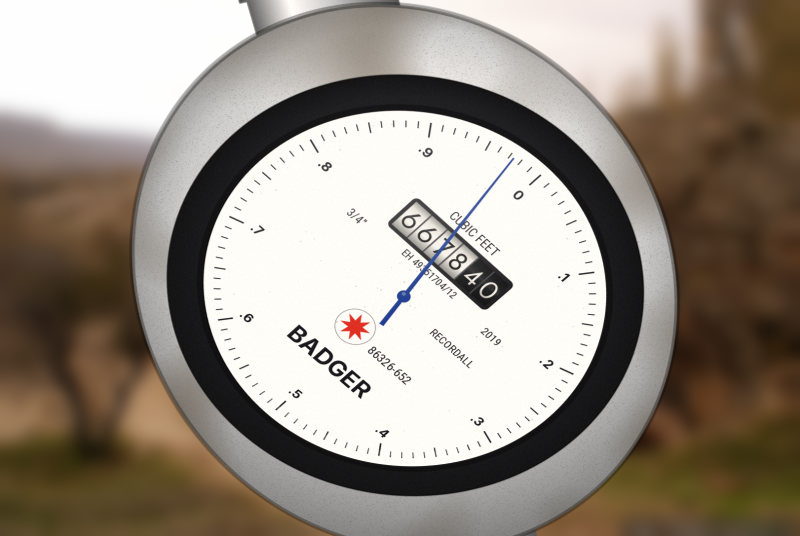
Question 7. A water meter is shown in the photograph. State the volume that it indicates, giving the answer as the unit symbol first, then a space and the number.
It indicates ft³ 667839.97
